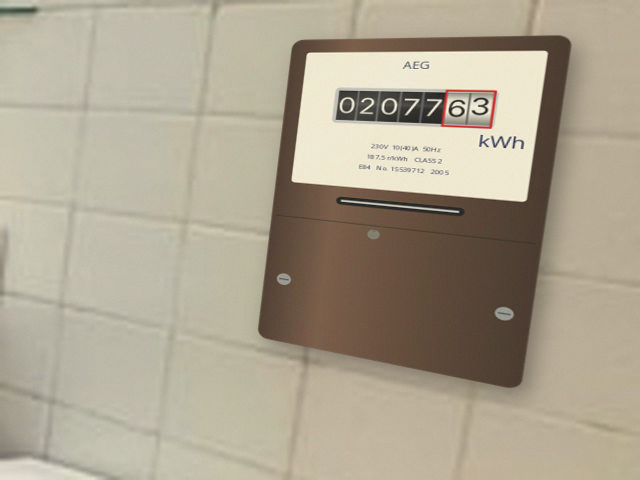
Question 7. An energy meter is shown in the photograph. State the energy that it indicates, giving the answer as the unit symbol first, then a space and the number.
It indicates kWh 2077.63
